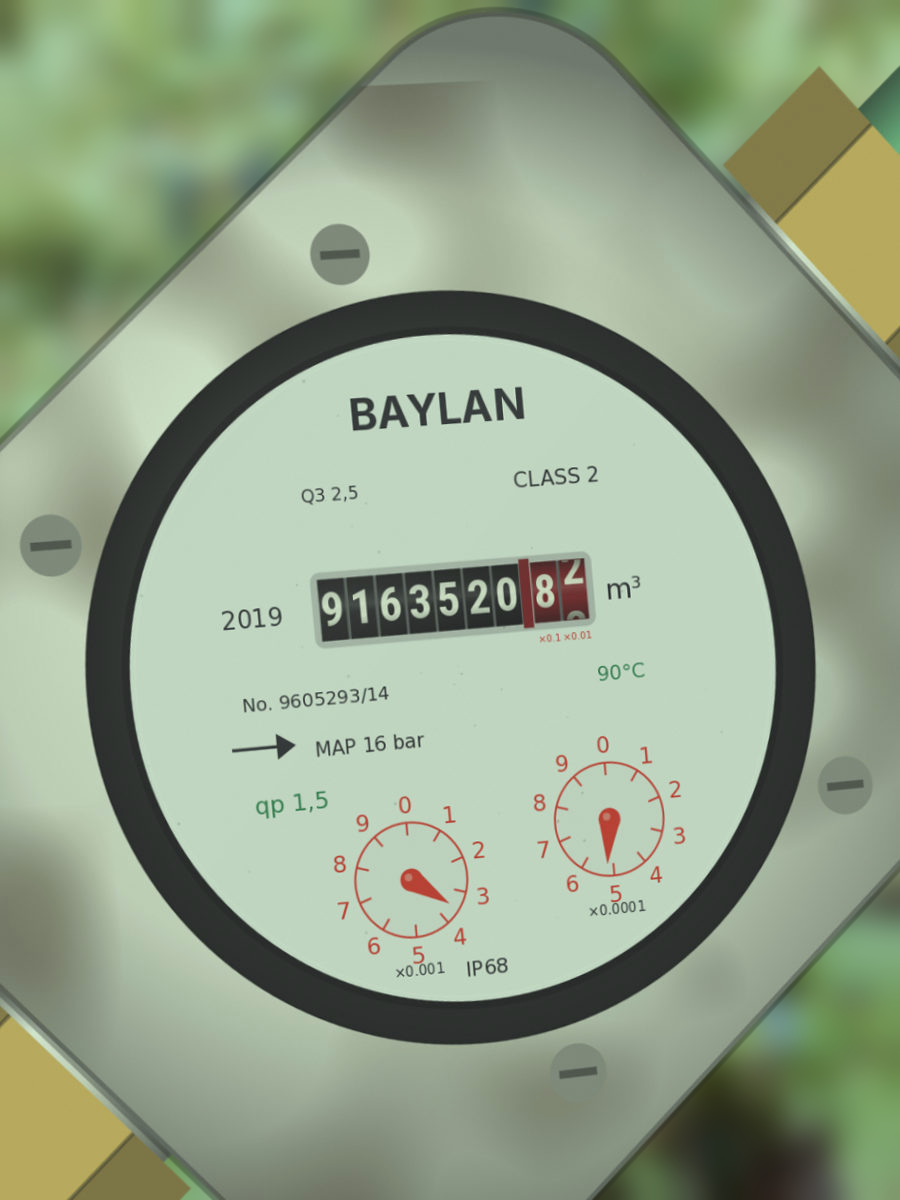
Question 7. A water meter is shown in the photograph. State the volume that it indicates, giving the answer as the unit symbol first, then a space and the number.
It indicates m³ 9163520.8235
